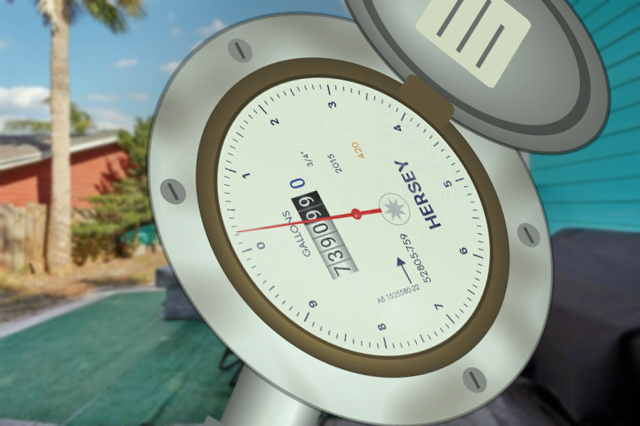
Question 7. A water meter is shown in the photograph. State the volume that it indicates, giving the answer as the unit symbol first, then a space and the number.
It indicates gal 7390990.2
